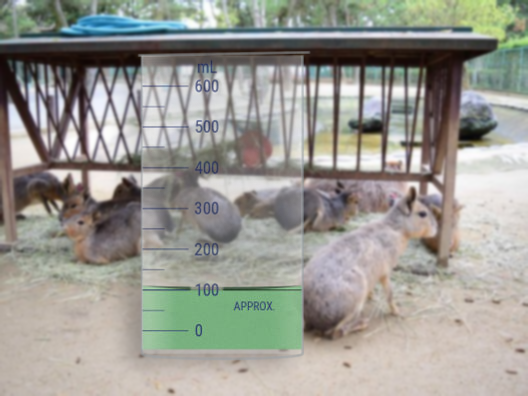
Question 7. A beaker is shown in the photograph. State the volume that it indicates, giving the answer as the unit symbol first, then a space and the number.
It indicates mL 100
